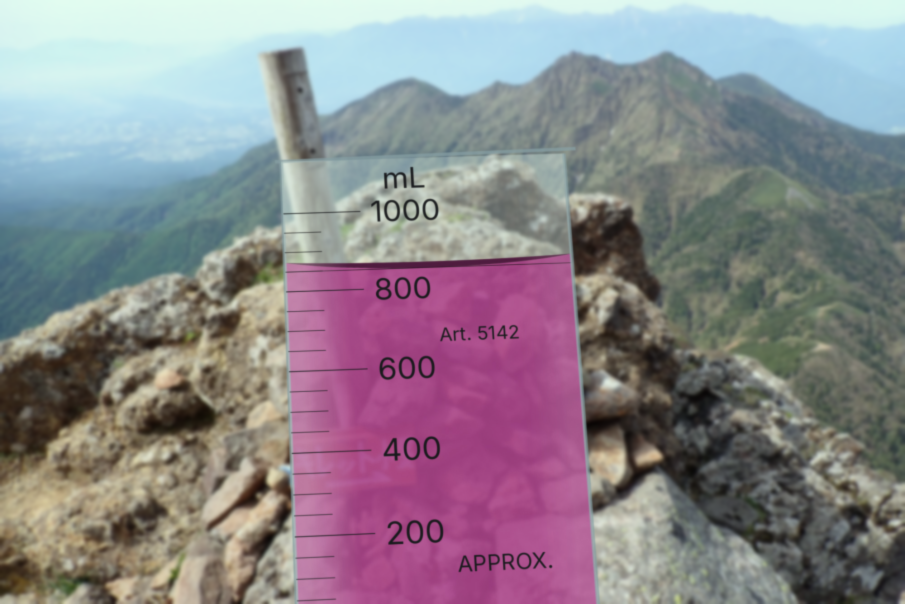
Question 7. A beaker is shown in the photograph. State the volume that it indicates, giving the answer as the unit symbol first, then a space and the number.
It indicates mL 850
